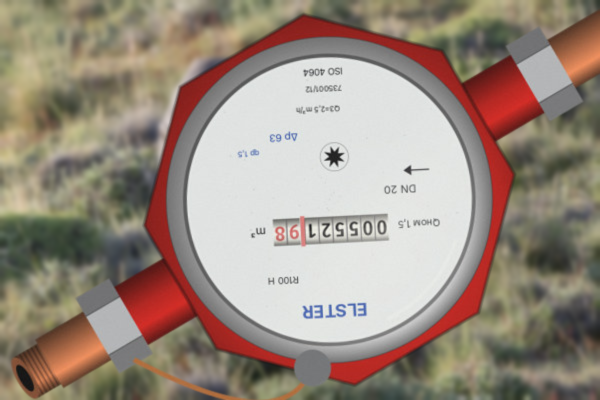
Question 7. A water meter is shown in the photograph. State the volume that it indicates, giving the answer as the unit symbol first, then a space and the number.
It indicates m³ 5521.98
